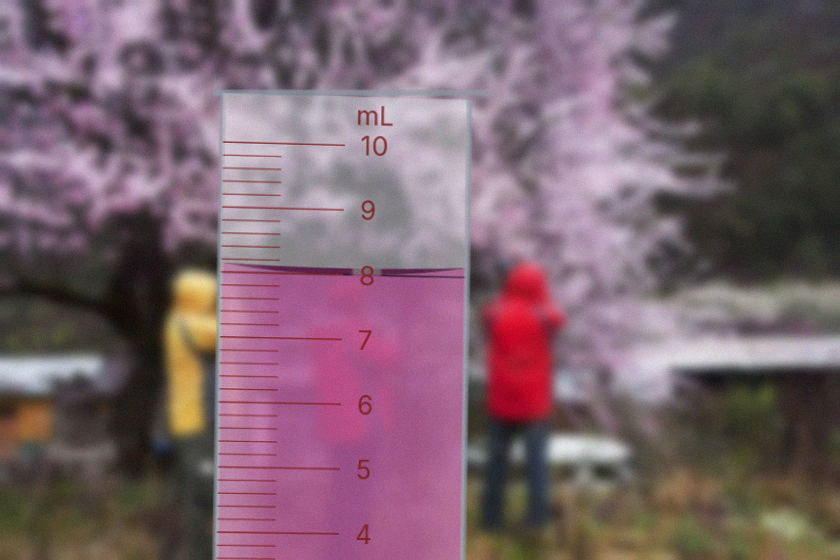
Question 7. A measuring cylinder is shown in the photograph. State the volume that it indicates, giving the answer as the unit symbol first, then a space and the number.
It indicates mL 8
